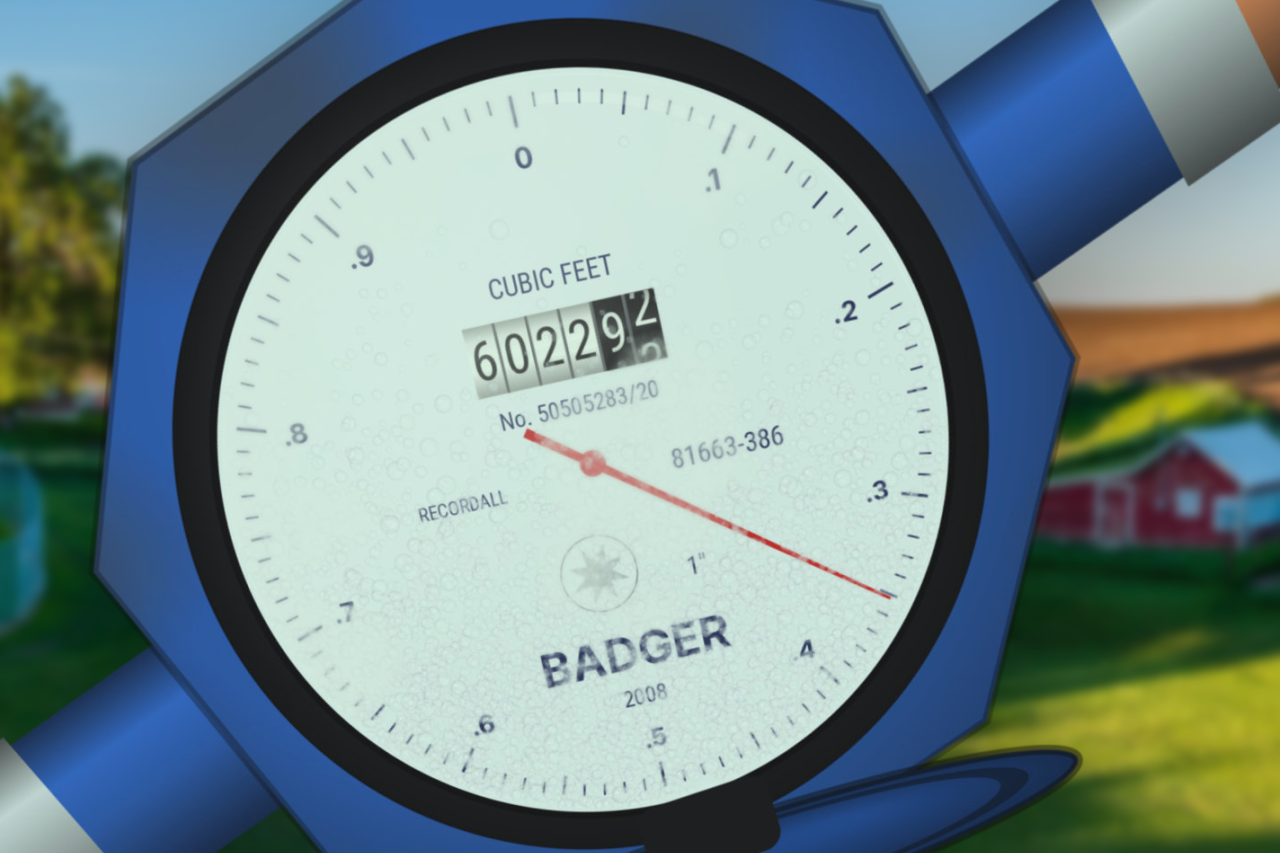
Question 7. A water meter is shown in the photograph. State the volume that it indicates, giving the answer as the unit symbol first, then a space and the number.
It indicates ft³ 602292.35
